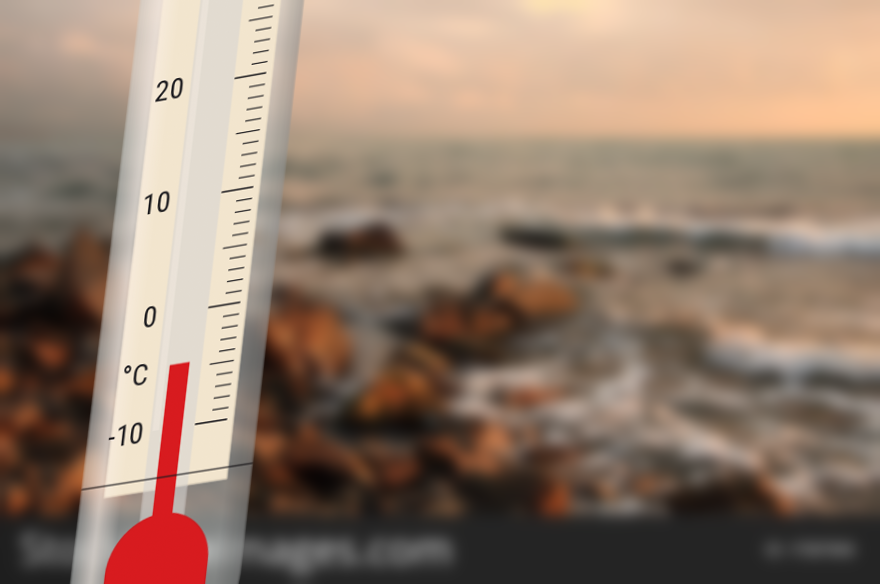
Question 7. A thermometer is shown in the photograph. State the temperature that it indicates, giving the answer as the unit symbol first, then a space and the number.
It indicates °C -4.5
